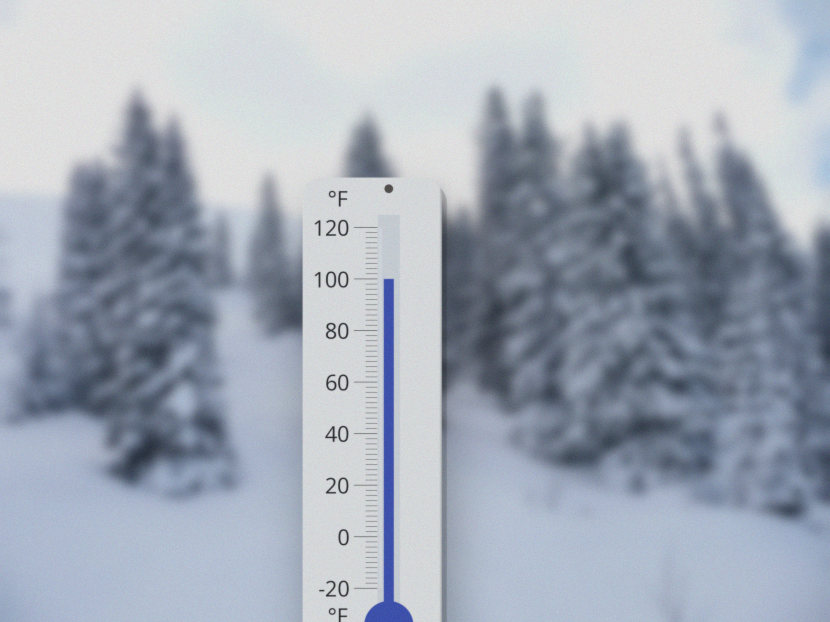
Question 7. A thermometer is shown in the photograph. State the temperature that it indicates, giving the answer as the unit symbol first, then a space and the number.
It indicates °F 100
